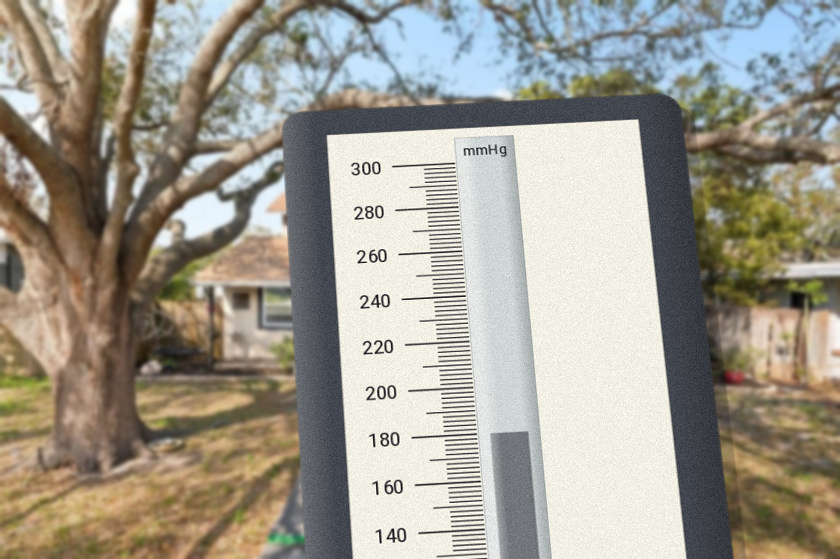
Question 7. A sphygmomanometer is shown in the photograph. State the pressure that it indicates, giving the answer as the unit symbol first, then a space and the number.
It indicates mmHg 180
